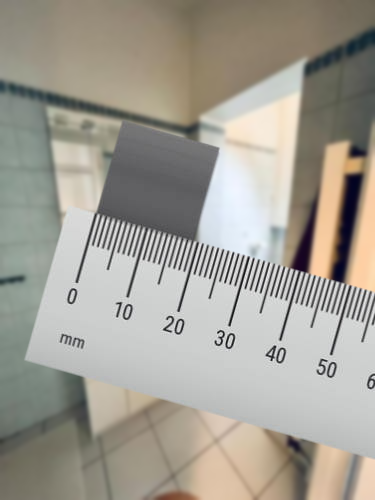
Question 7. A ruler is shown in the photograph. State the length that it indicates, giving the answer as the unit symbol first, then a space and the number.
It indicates mm 19
